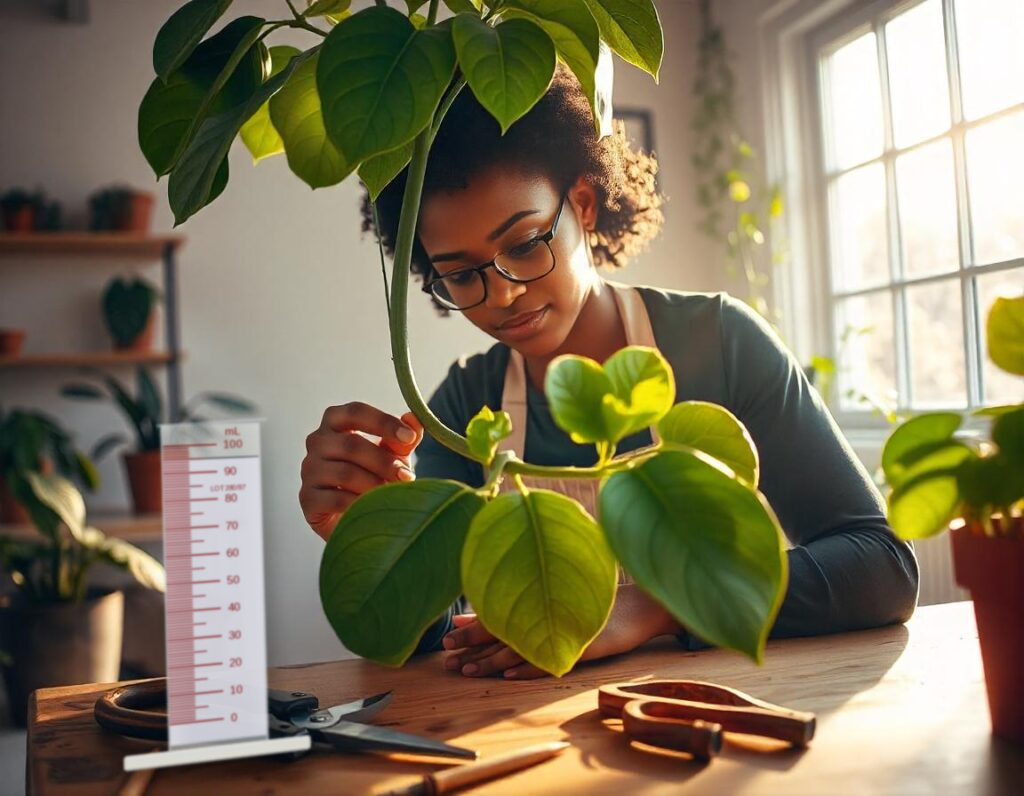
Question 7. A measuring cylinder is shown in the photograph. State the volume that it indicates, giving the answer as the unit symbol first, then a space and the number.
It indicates mL 95
